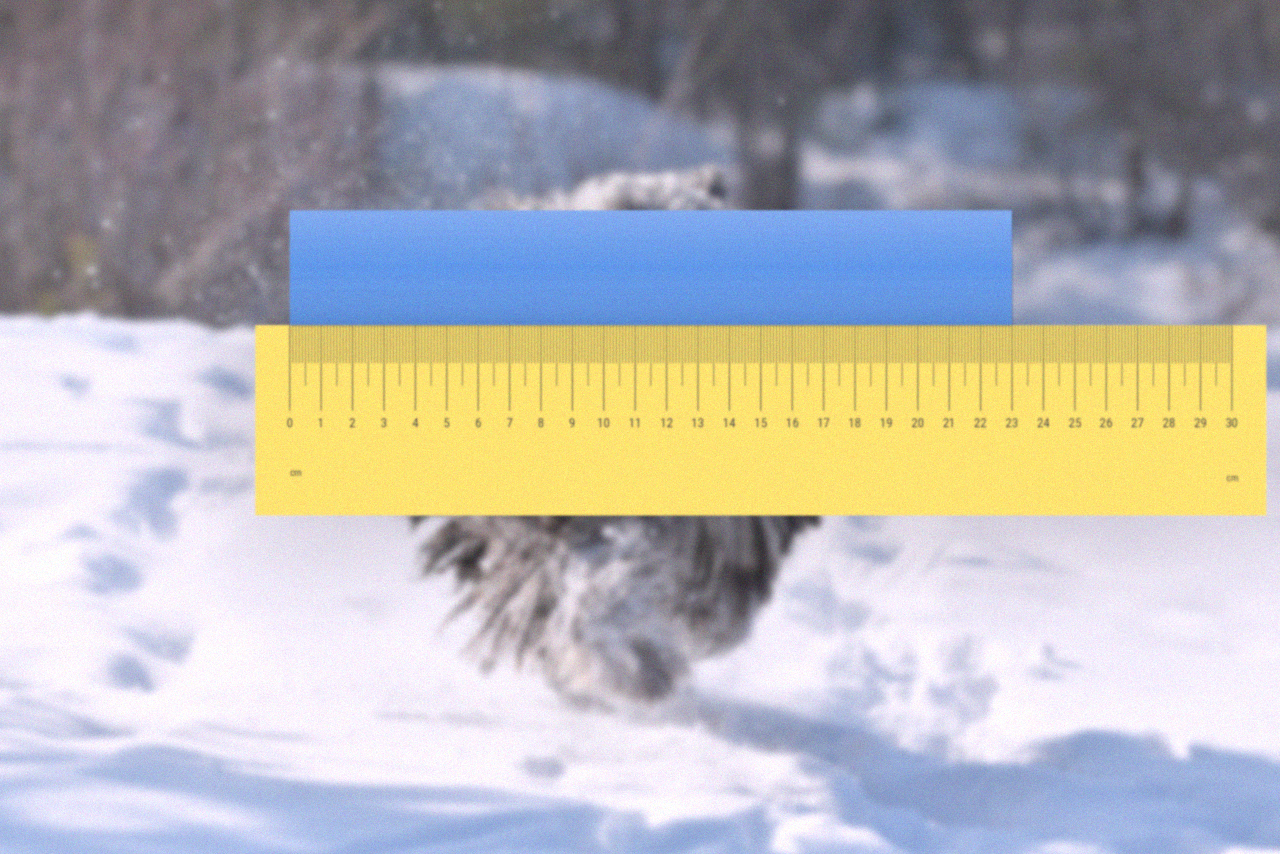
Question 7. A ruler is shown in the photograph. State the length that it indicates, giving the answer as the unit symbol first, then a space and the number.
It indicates cm 23
